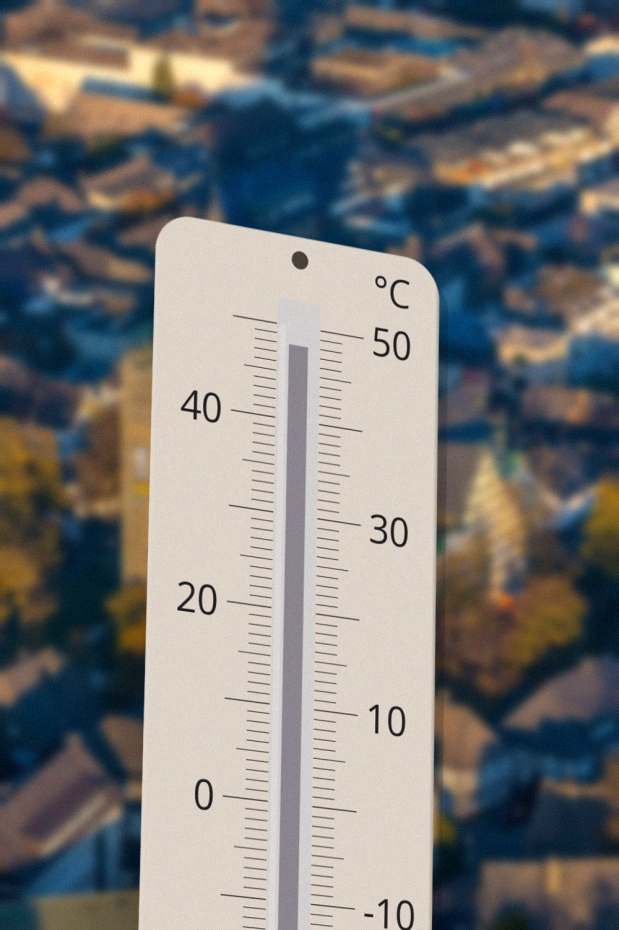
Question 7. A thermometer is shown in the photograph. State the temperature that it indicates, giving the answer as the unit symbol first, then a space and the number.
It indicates °C 48
